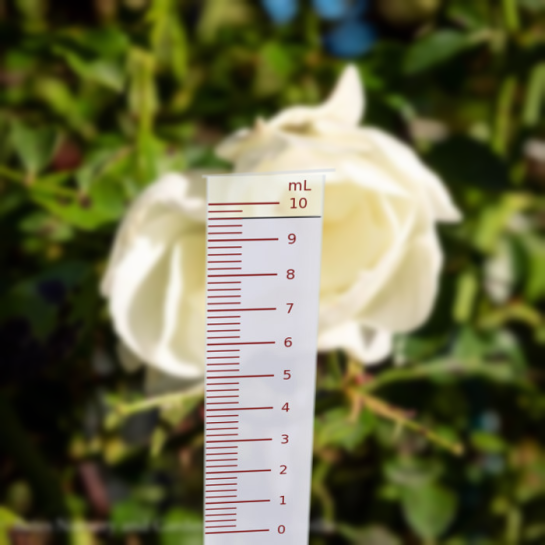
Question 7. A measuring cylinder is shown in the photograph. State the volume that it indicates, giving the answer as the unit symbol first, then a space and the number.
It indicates mL 9.6
